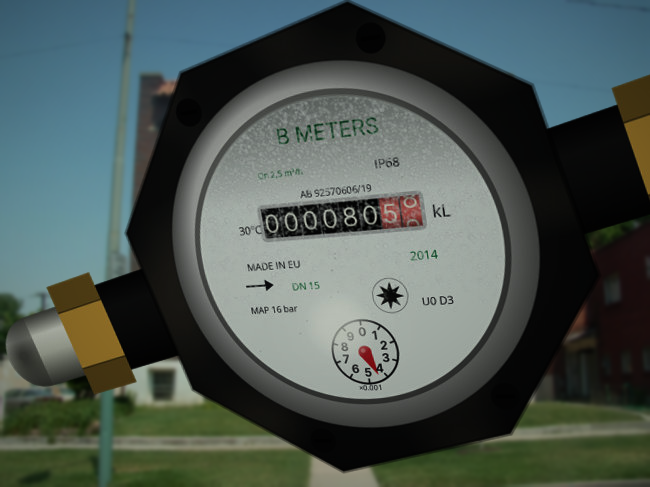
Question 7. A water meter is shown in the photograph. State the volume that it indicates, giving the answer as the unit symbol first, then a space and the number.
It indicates kL 80.584
